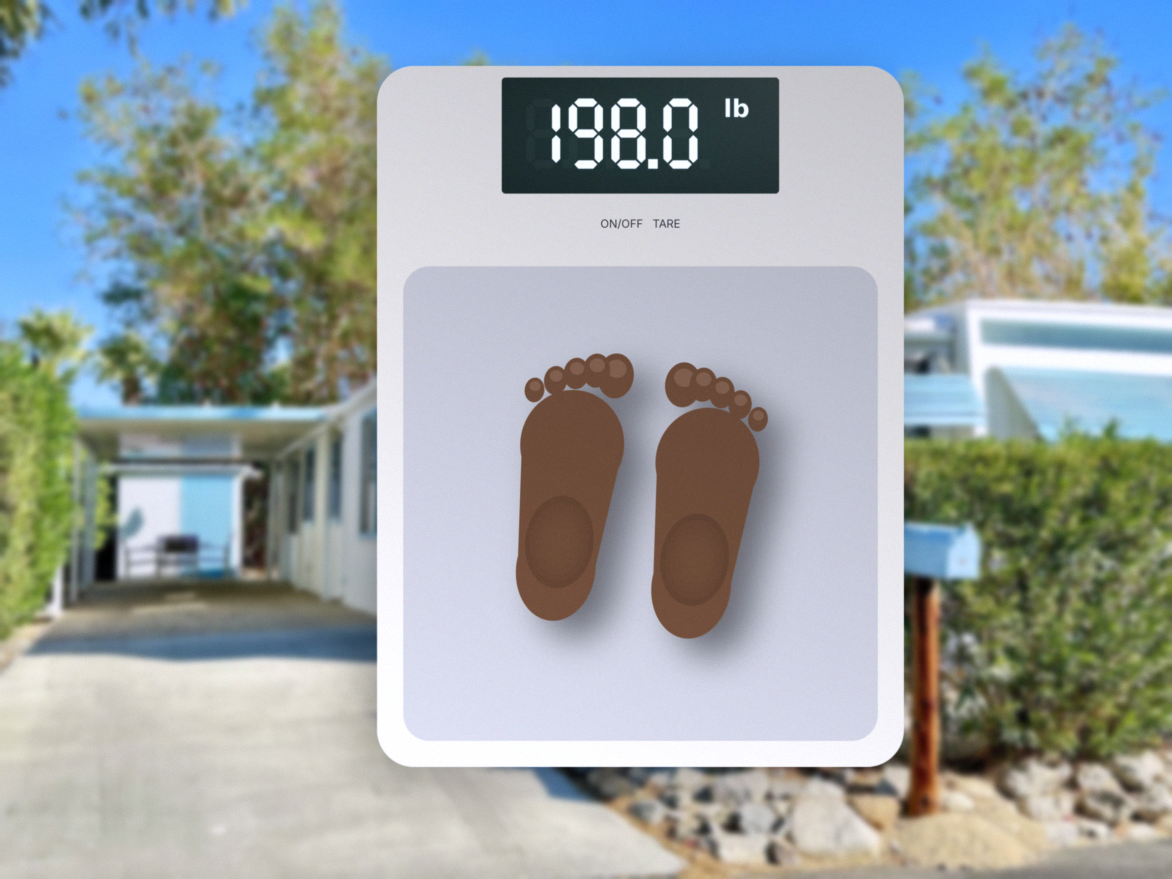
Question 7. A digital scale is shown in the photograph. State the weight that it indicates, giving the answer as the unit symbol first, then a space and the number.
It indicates lb 198.0
